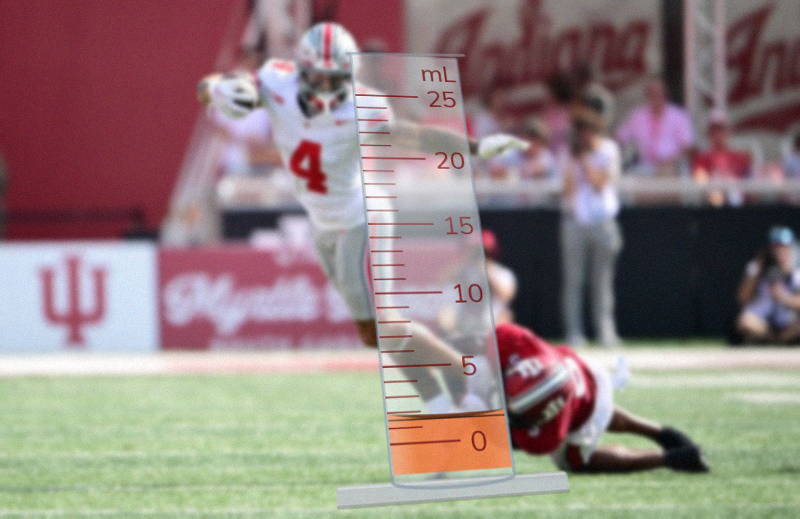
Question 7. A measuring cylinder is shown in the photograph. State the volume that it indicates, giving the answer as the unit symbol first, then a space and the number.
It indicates mL 1.5
